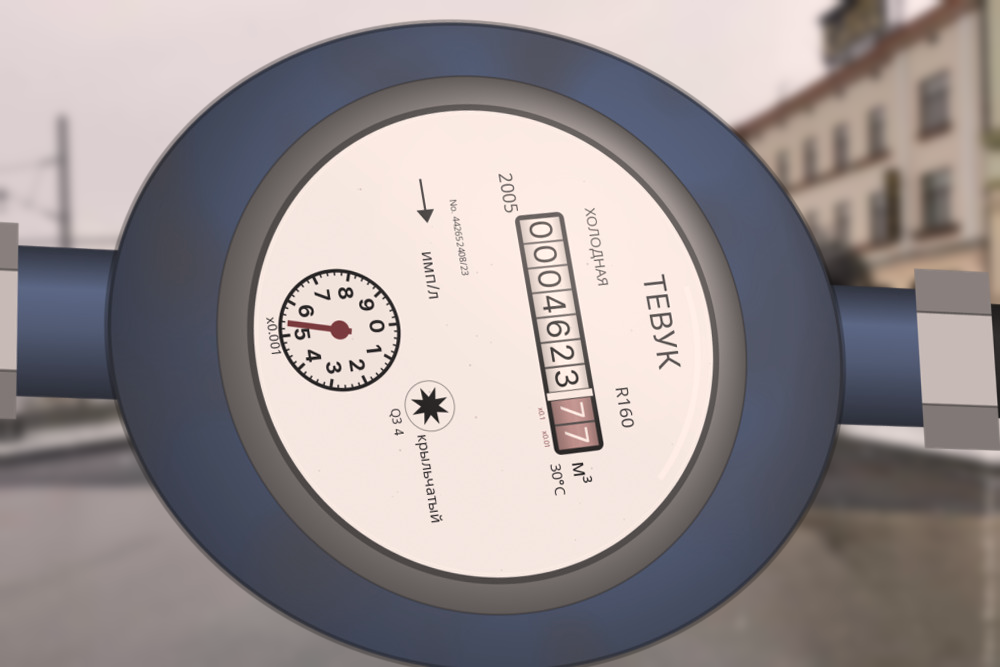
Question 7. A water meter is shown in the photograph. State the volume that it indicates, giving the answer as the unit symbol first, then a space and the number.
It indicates m³ 4623.775
